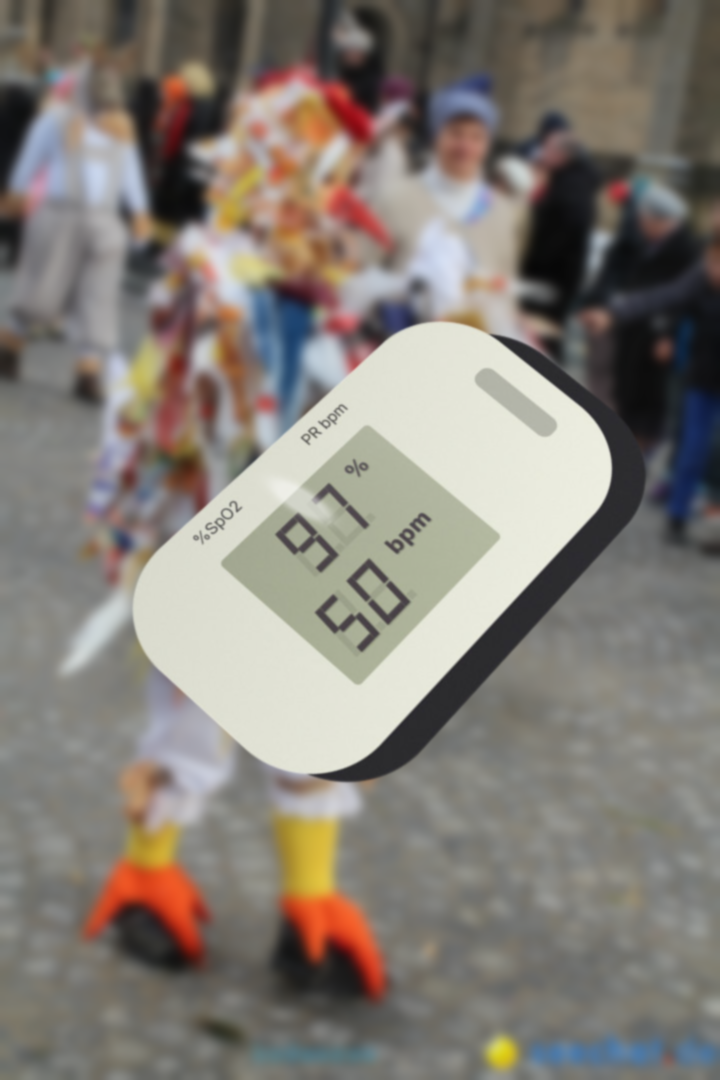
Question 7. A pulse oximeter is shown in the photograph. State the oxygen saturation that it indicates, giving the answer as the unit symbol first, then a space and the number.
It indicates % 97
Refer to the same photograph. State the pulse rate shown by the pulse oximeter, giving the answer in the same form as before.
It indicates bpm 50
